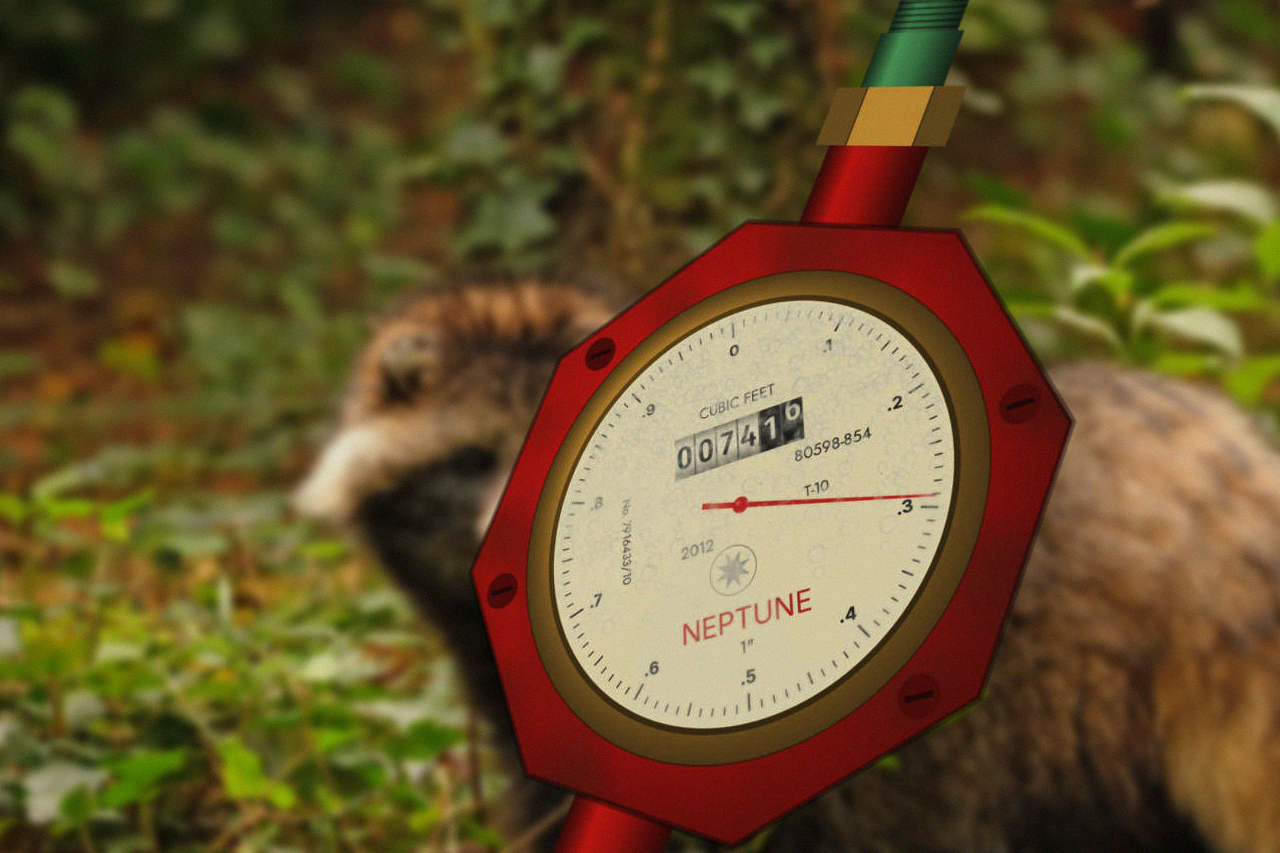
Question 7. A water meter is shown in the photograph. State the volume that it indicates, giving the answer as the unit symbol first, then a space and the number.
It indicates ft³ 7416.29
